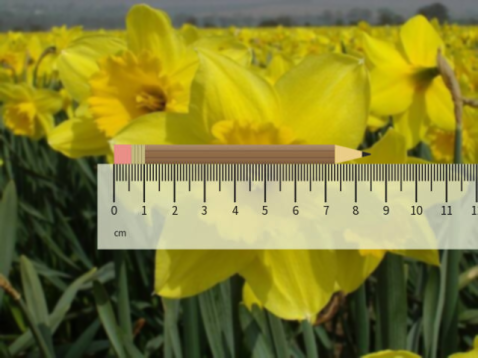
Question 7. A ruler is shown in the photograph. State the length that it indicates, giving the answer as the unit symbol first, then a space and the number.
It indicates cm 8.5
